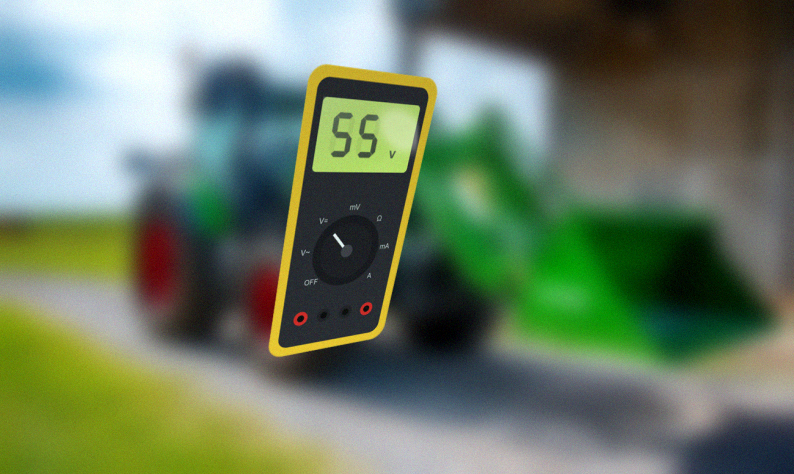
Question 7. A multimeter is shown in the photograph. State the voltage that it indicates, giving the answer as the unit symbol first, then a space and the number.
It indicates V 55
